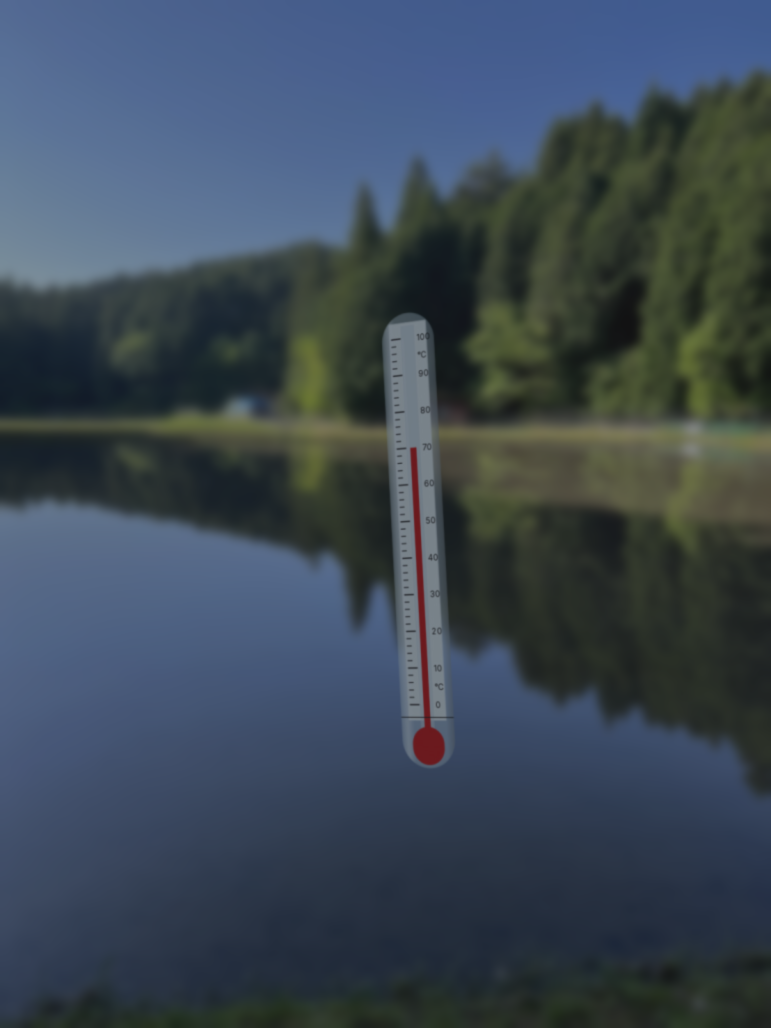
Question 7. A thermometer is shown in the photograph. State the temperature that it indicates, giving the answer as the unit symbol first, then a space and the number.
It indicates °C 70
